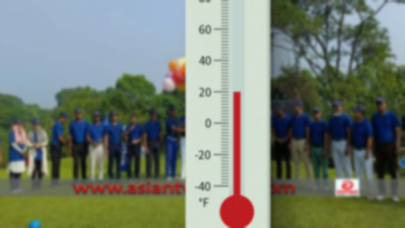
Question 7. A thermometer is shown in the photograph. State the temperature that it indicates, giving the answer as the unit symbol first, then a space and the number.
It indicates °F 20
